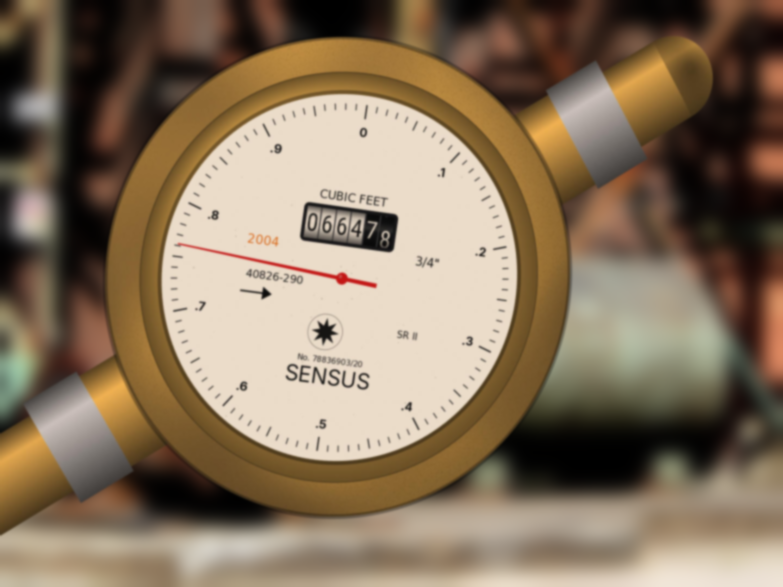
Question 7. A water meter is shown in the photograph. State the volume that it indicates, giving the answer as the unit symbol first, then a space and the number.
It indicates ft³ 66477.76
